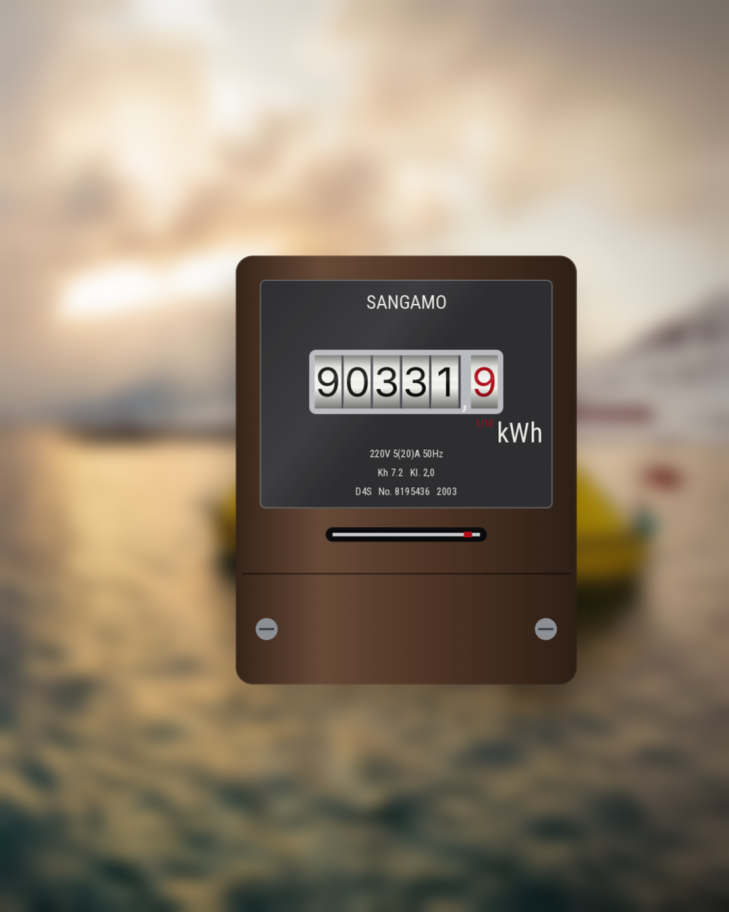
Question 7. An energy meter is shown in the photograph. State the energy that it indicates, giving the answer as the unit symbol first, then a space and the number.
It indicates kWh 90331.9
